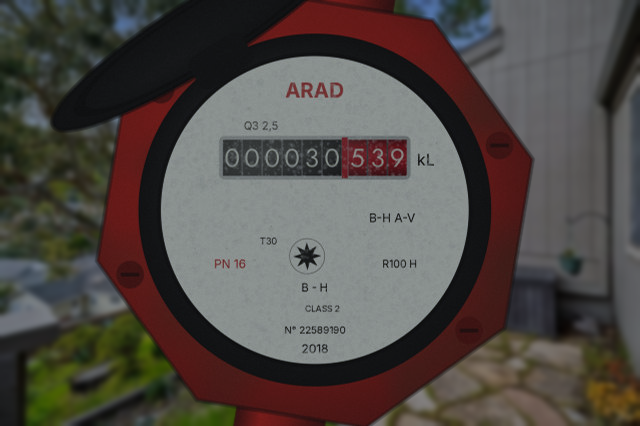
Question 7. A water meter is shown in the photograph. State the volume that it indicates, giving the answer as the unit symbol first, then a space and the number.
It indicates kL 30.539
